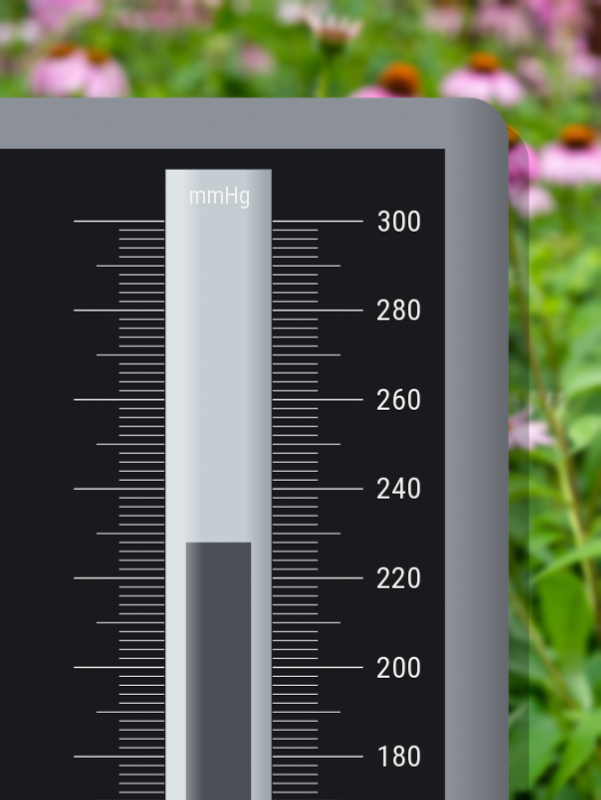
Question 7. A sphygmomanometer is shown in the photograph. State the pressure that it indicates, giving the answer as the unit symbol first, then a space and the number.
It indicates mmHg 228
